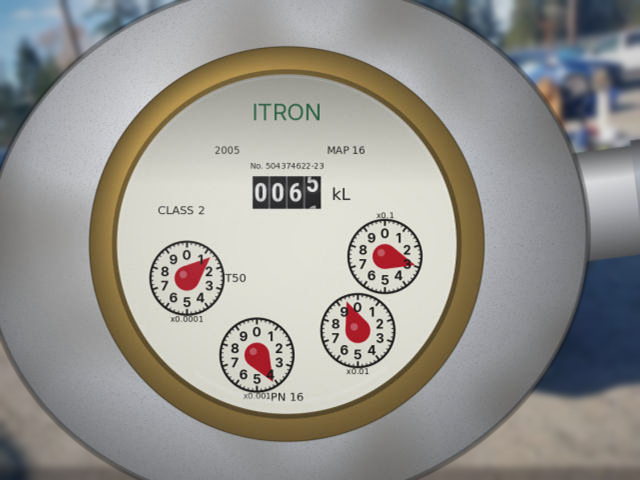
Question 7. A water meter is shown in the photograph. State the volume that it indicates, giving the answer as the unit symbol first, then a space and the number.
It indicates kL 65.2941
